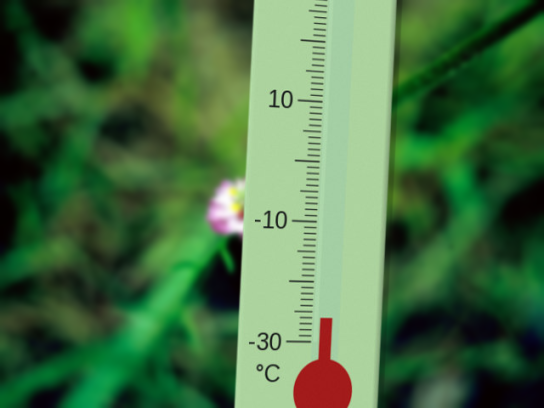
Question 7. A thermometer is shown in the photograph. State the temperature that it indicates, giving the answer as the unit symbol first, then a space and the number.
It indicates °C -26
